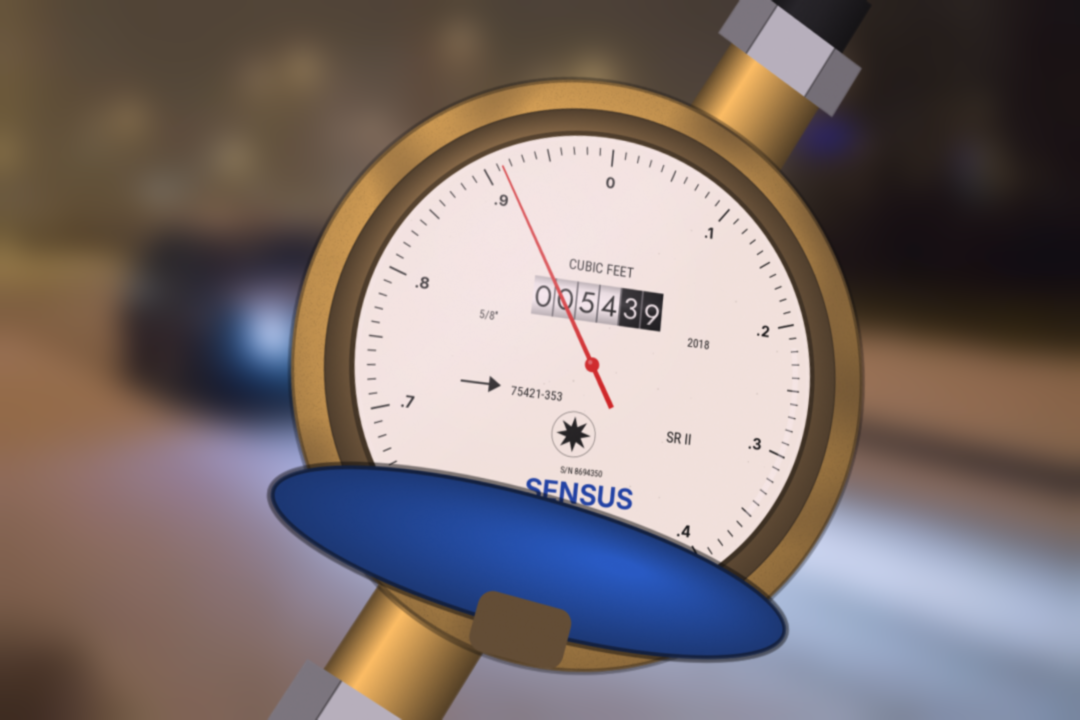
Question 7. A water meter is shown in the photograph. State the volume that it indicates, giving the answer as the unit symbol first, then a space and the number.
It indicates ft³ 5438.91
